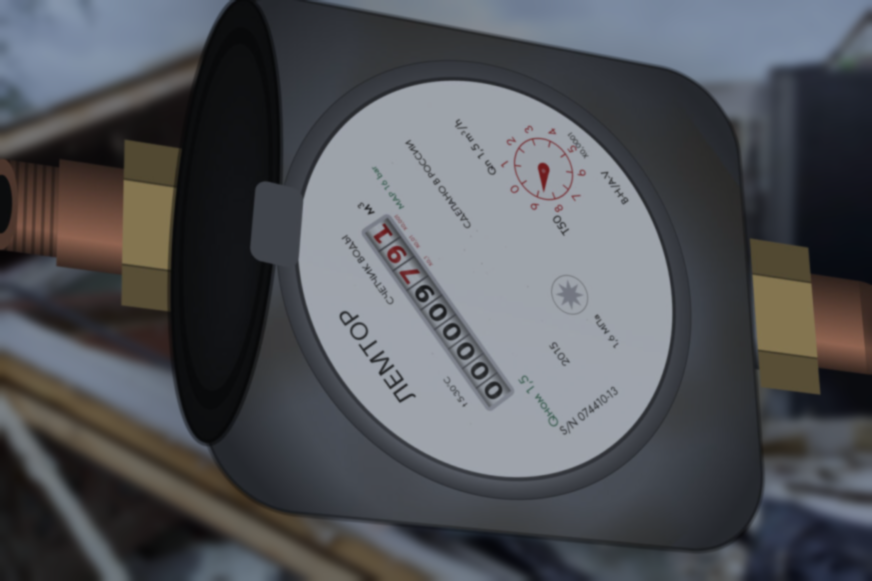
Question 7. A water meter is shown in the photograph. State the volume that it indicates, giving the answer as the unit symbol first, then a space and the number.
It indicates m³ 9.7918
